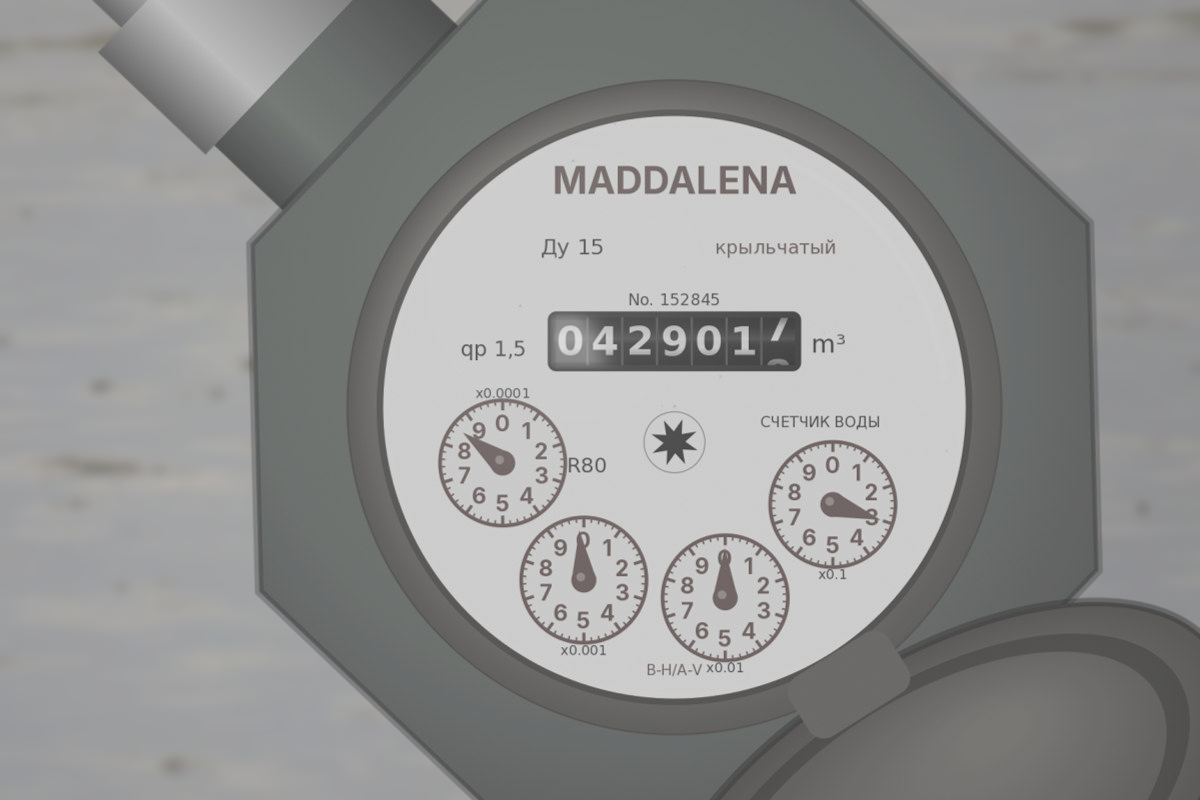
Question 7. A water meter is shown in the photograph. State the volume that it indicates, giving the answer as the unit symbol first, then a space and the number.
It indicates m³ 429017.2998
